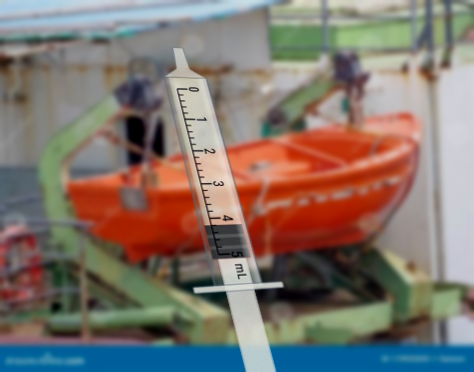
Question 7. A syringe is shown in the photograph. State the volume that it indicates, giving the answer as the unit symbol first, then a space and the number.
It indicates mL 4.2
